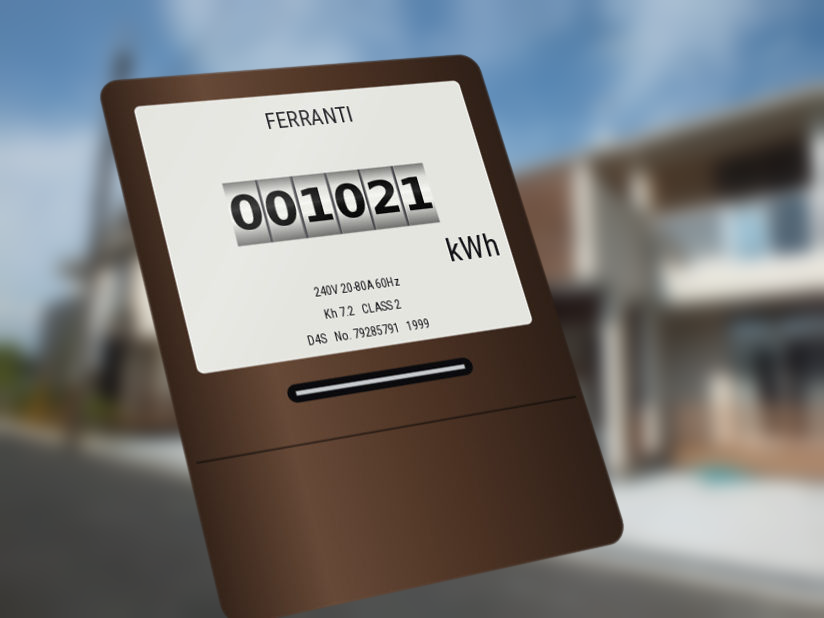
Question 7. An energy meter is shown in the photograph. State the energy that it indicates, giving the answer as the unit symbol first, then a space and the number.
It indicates kWh 1021
